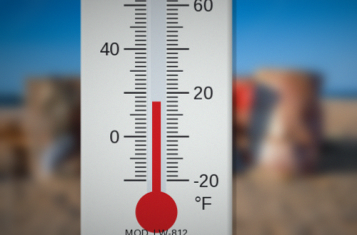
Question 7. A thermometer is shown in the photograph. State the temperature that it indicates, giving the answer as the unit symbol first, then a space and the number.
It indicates °F 16
